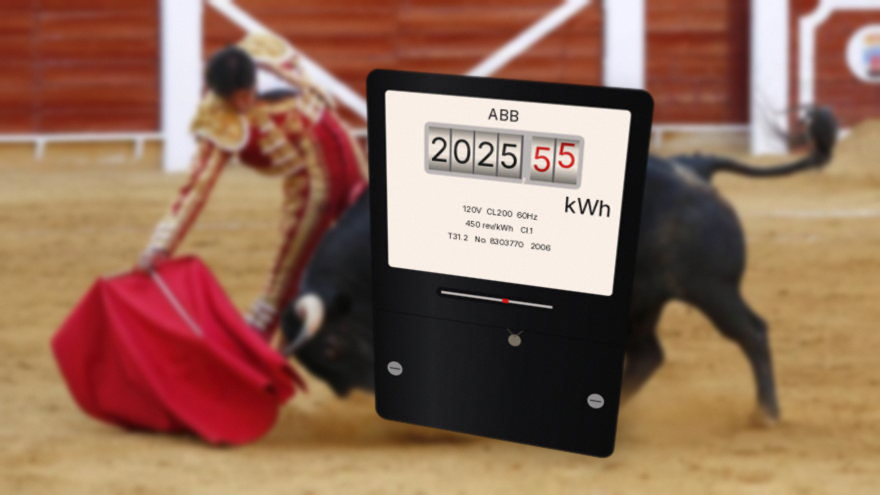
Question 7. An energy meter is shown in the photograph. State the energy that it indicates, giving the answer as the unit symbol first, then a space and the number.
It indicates kWh 2025.55
